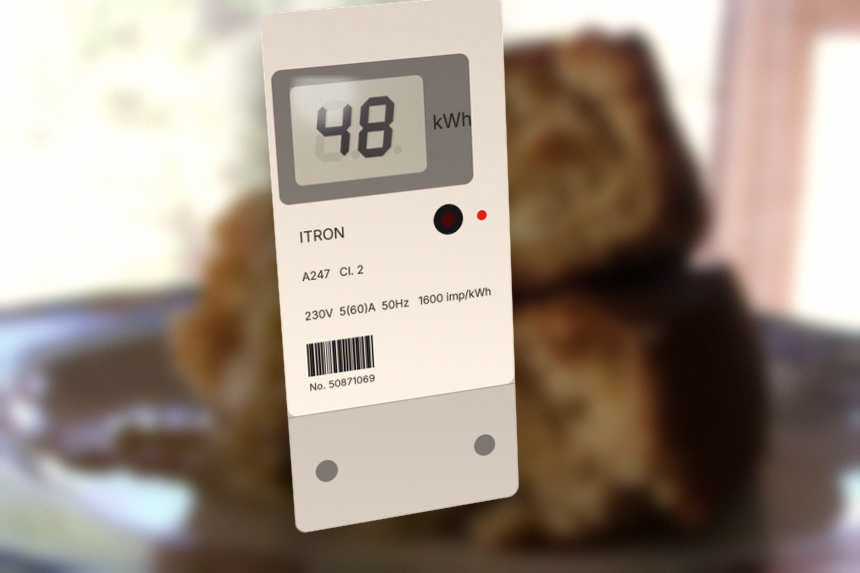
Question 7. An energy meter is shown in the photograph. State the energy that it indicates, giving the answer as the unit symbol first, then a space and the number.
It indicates kWh 48
